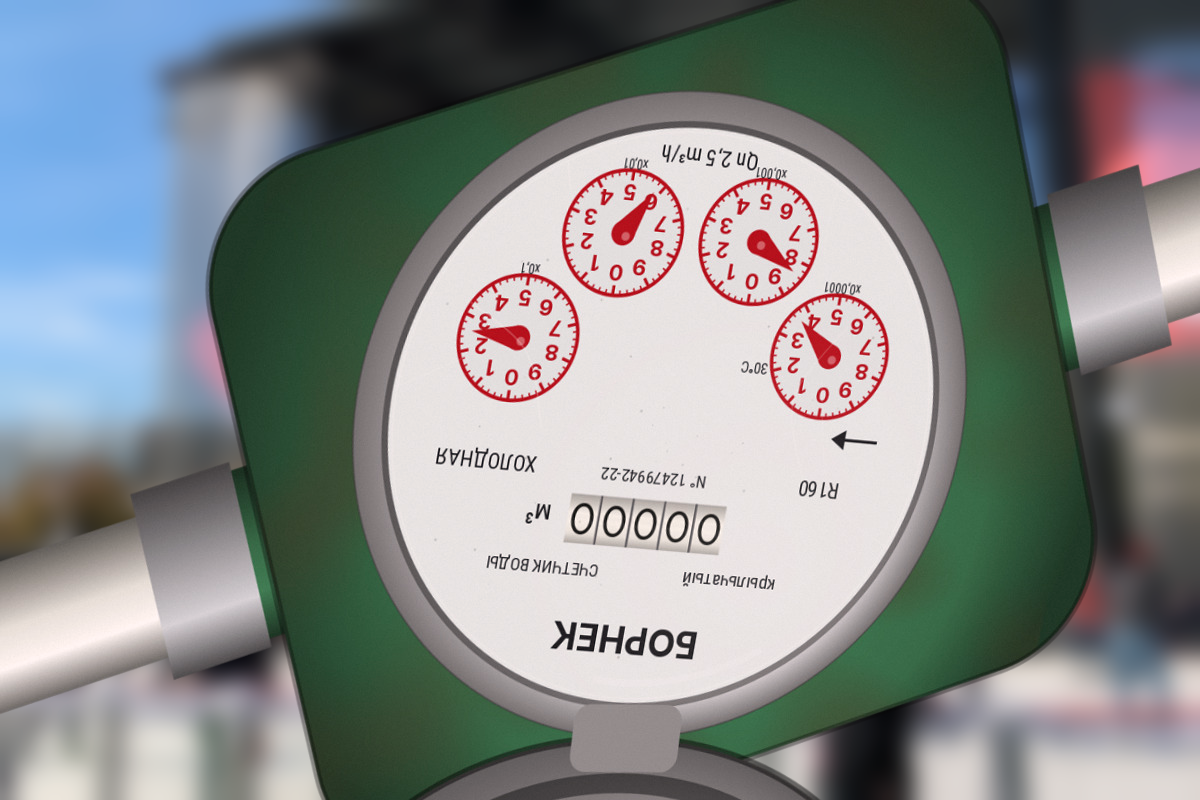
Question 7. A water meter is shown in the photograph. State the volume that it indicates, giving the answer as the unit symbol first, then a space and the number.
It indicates m³ 0.2583
